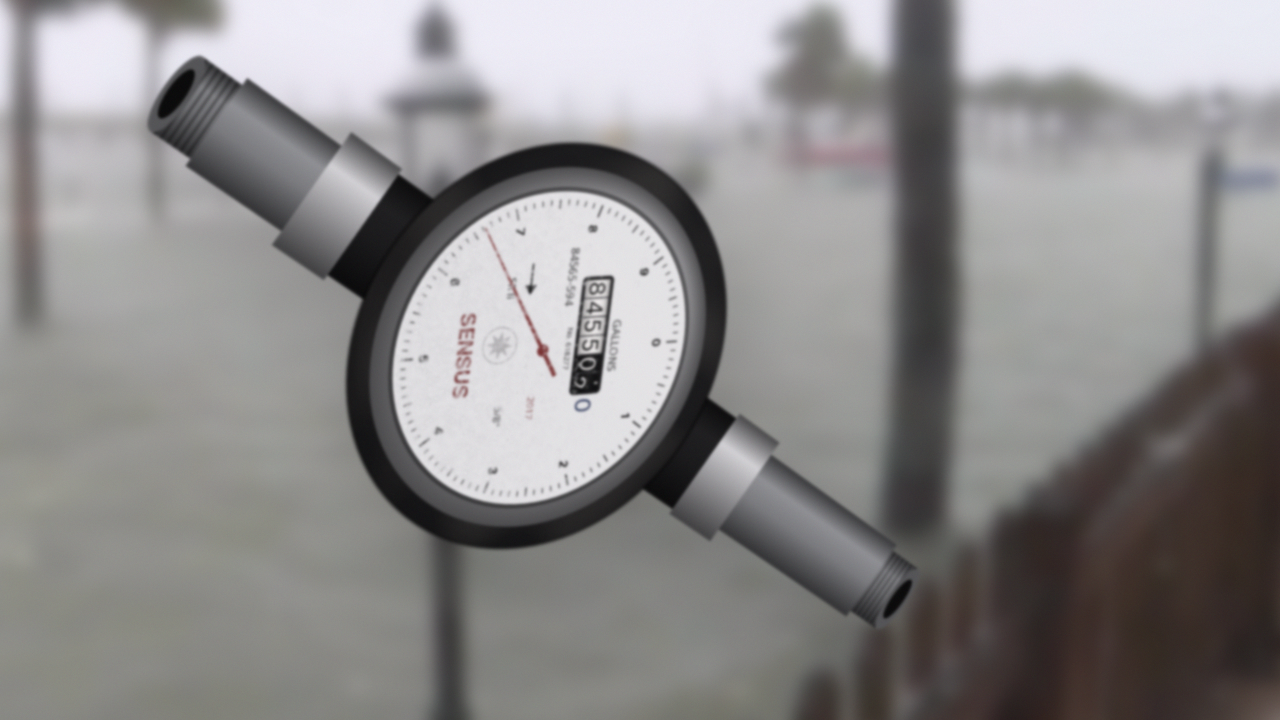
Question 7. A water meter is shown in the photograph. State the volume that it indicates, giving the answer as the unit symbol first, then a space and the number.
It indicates gal 8455016.6
